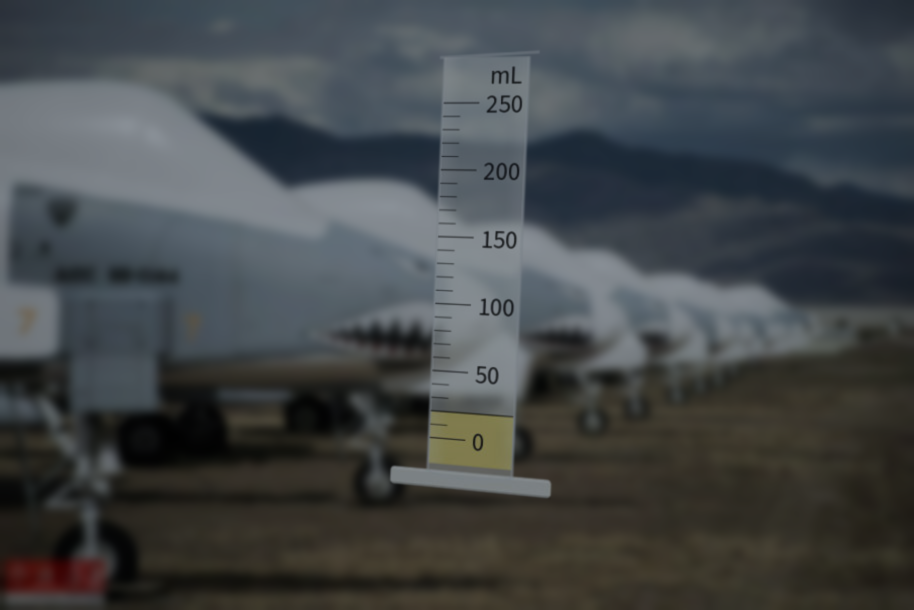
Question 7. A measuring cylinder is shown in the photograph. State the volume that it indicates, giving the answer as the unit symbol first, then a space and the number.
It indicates mL 20
